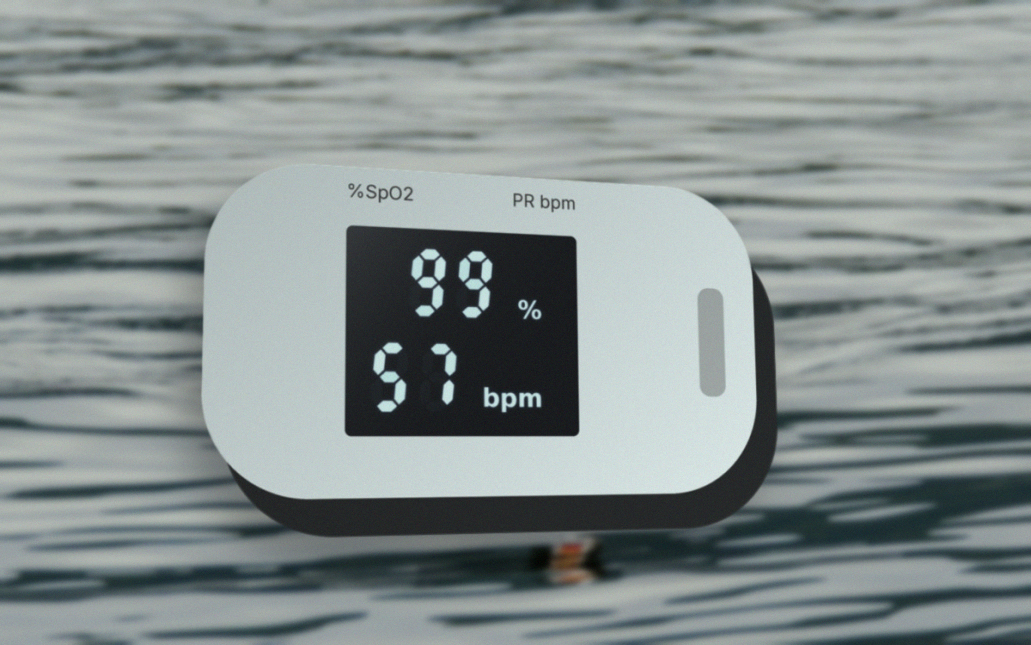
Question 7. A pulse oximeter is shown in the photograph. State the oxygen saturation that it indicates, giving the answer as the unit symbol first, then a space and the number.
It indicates % 99
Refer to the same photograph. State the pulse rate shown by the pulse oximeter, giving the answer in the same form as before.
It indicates bpm 57
